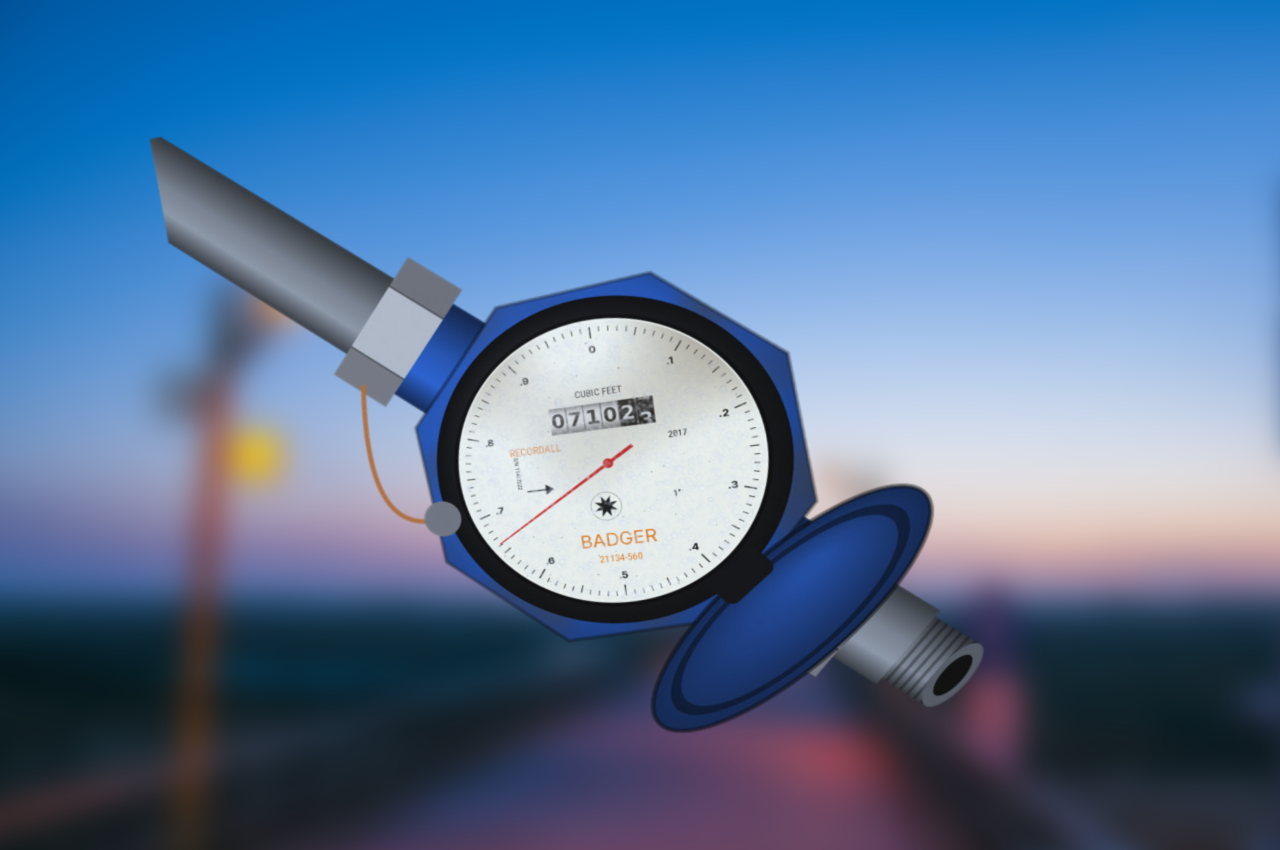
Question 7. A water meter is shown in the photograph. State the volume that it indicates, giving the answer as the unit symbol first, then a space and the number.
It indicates ft³ 71022.66
